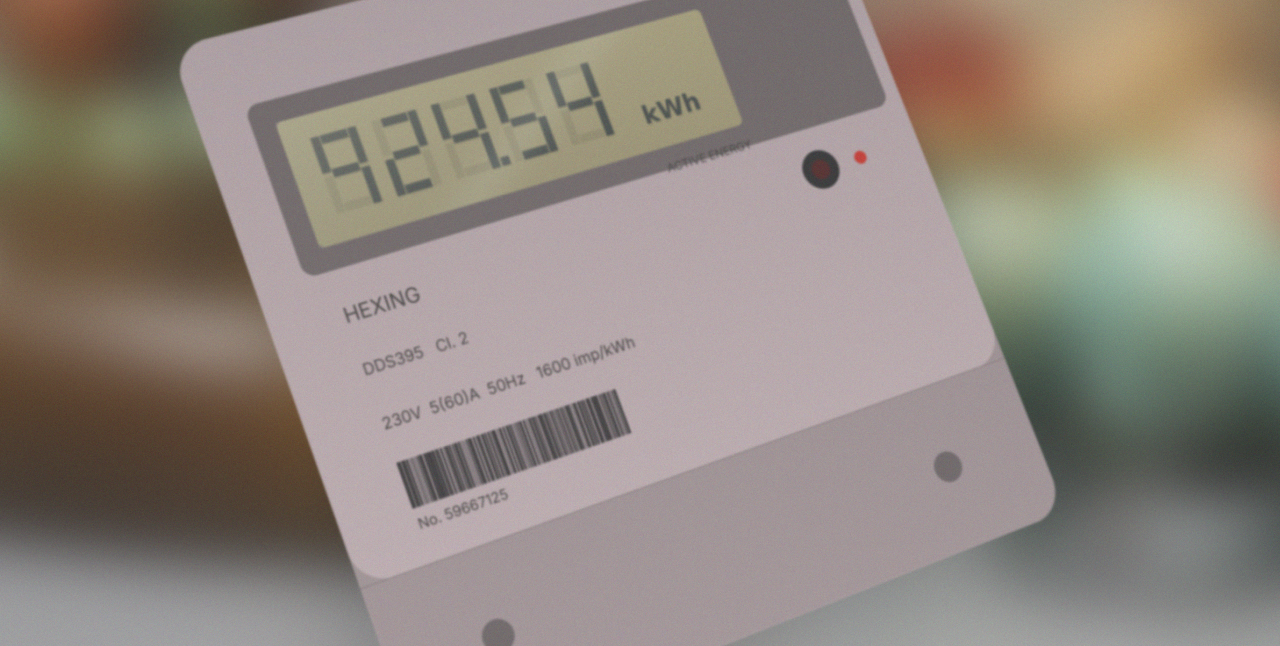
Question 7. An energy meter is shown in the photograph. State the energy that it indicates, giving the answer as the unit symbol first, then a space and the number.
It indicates kWh 924.54
